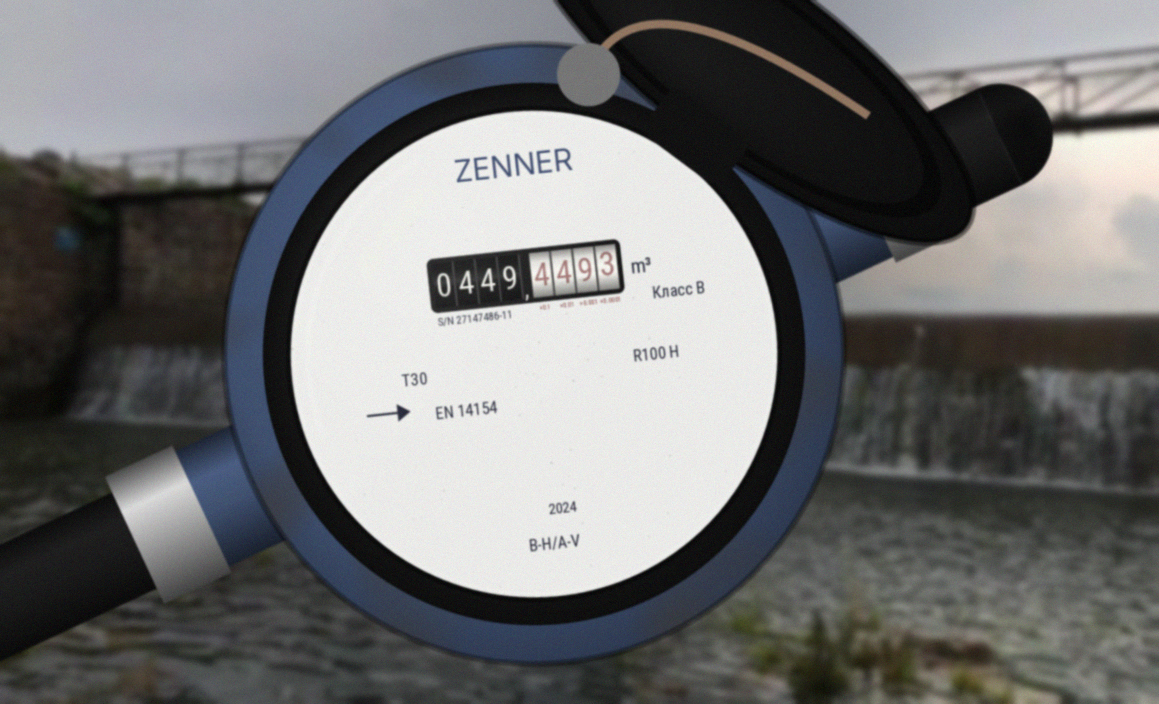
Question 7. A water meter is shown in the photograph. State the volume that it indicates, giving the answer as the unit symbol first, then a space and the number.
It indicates m³ 449.4493
